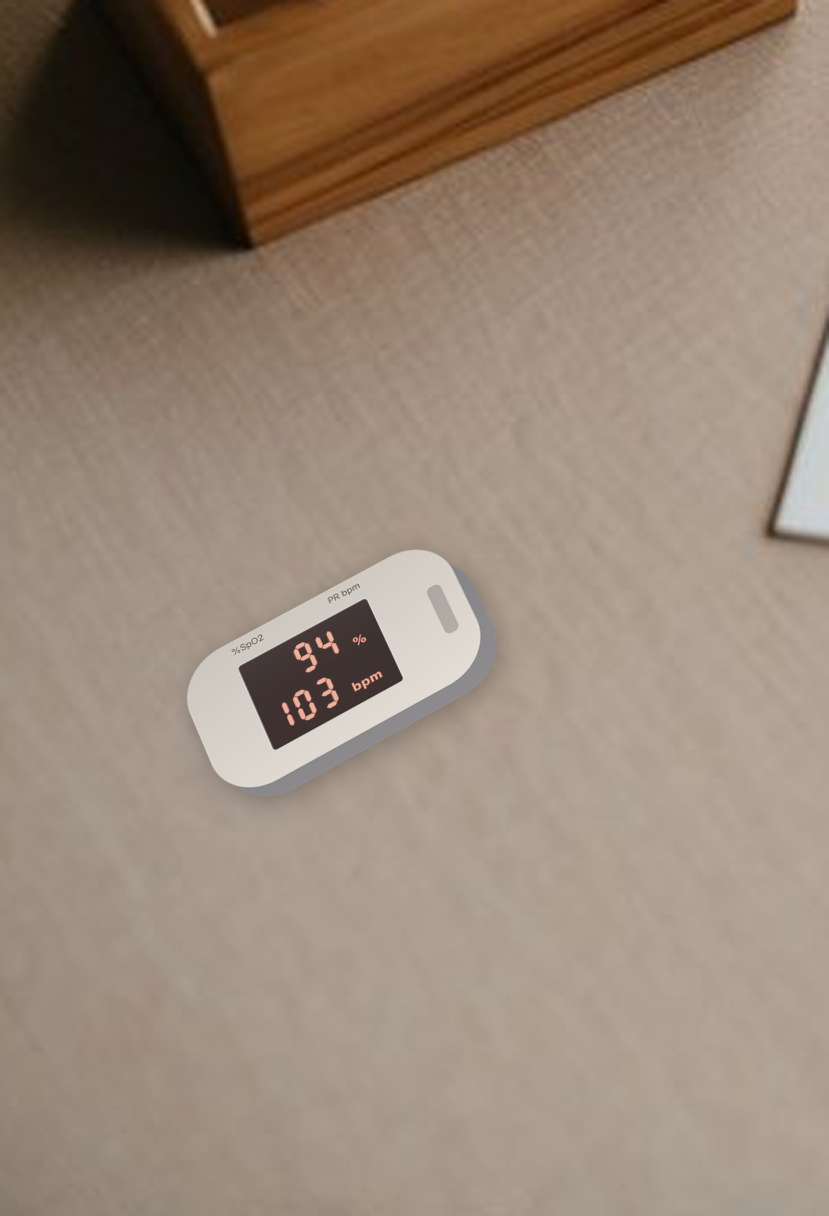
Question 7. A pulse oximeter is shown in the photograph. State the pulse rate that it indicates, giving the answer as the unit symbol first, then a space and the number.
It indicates bpm 103
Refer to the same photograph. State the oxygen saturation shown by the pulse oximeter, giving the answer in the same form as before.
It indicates % 94
